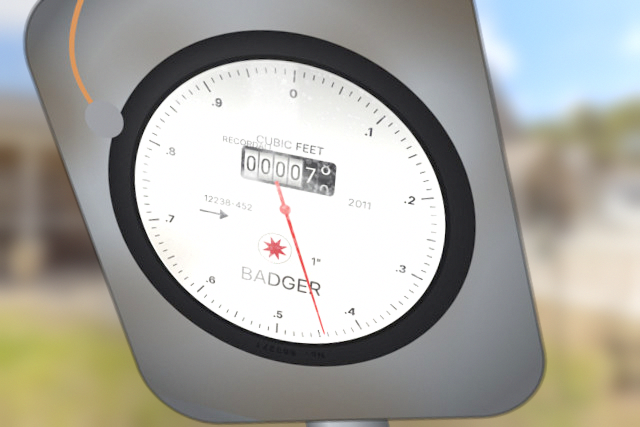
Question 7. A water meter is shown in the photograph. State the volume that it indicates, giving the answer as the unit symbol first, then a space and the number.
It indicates ft³ 78.44
